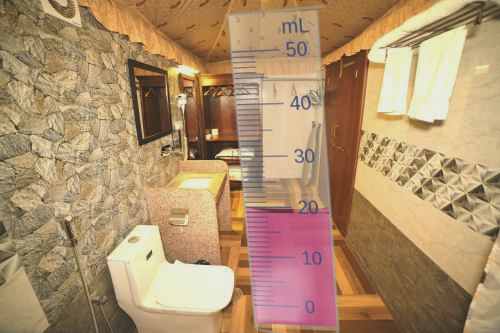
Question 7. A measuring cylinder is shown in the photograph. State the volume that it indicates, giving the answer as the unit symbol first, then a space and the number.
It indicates mL 19
